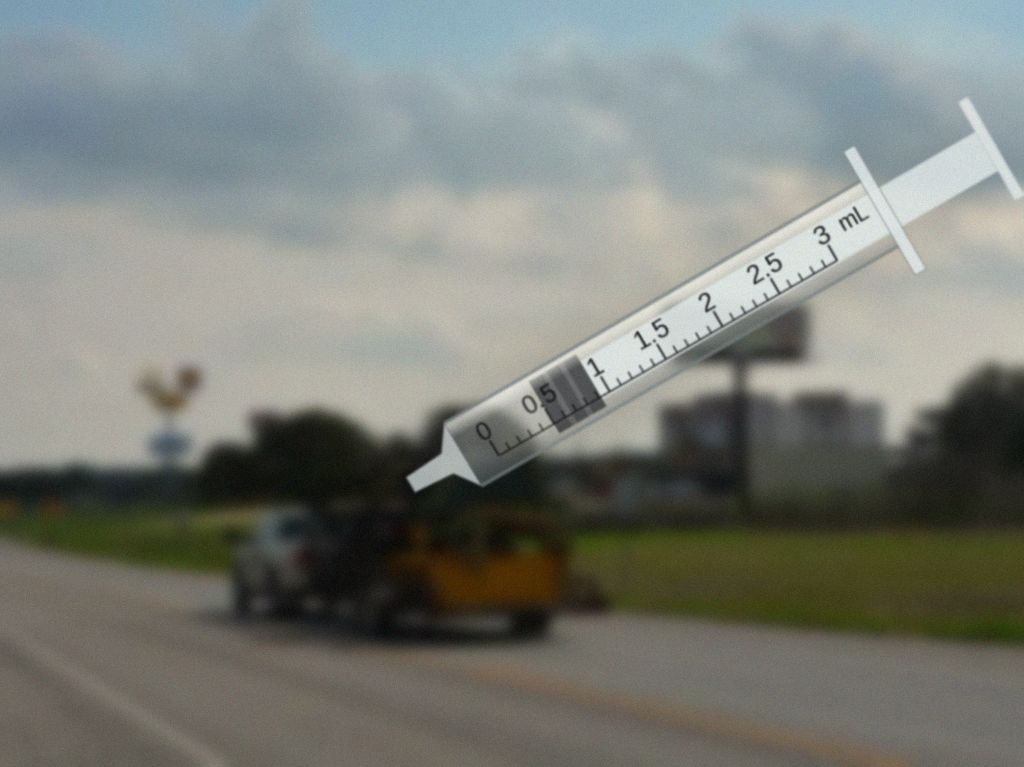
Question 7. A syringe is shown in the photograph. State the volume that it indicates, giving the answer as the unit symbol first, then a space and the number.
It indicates mL 0.5
